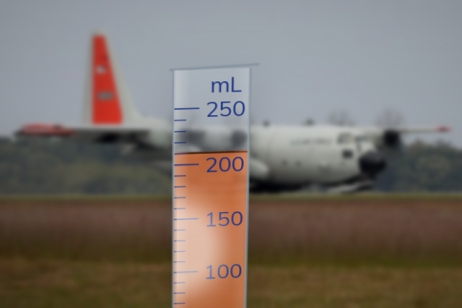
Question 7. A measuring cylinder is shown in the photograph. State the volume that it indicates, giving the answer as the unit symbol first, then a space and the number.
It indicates mL 210
